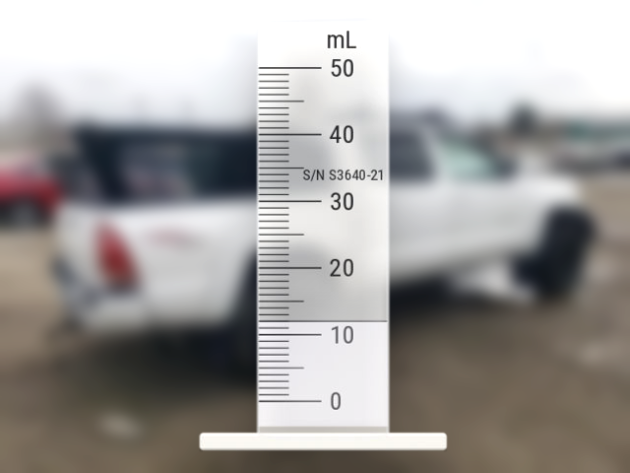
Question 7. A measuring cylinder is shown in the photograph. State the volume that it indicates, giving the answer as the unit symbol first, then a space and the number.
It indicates mL 12
